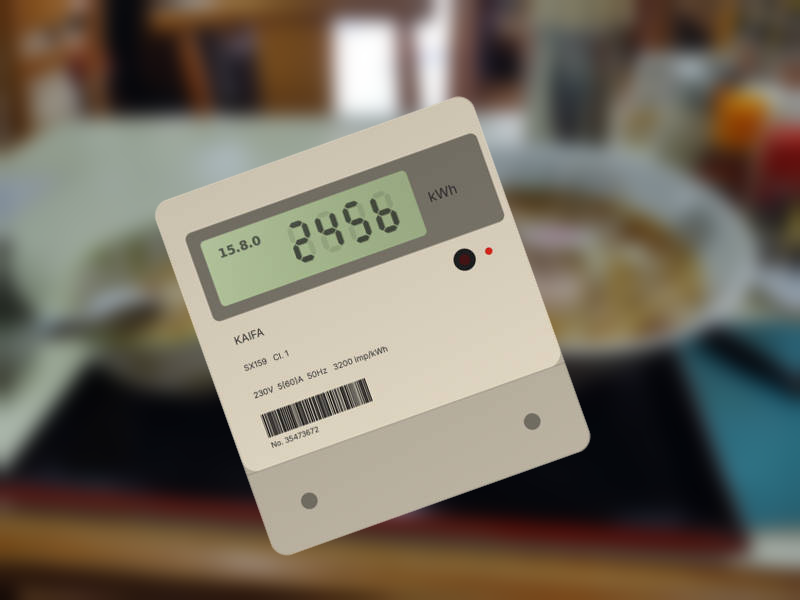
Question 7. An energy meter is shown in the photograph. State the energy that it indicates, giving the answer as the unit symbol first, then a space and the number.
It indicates kWh 2456
